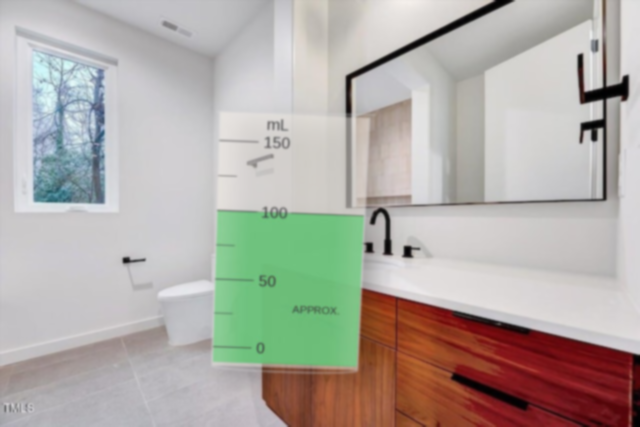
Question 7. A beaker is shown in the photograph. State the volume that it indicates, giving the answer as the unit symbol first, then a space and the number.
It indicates mL 100
